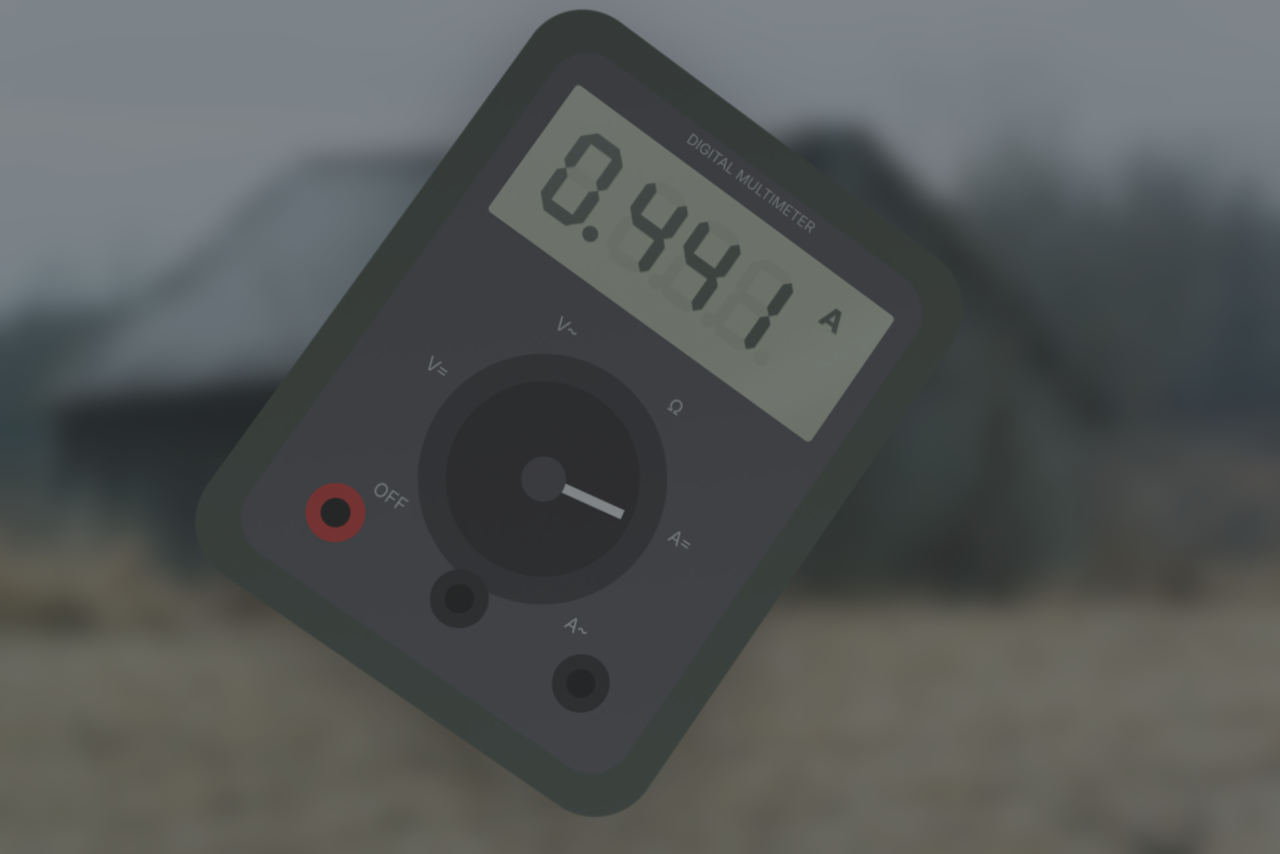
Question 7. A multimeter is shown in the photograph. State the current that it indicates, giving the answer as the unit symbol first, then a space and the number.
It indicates A 0.441
